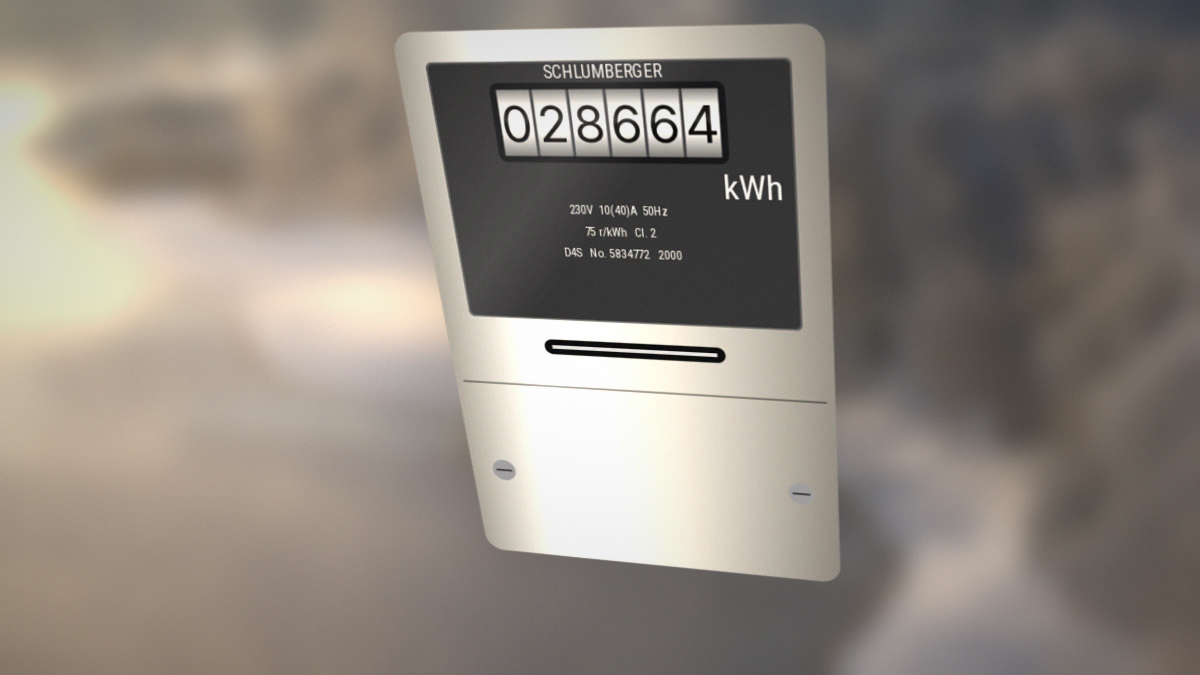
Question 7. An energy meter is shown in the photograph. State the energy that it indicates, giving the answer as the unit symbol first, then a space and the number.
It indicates kWh 28664
